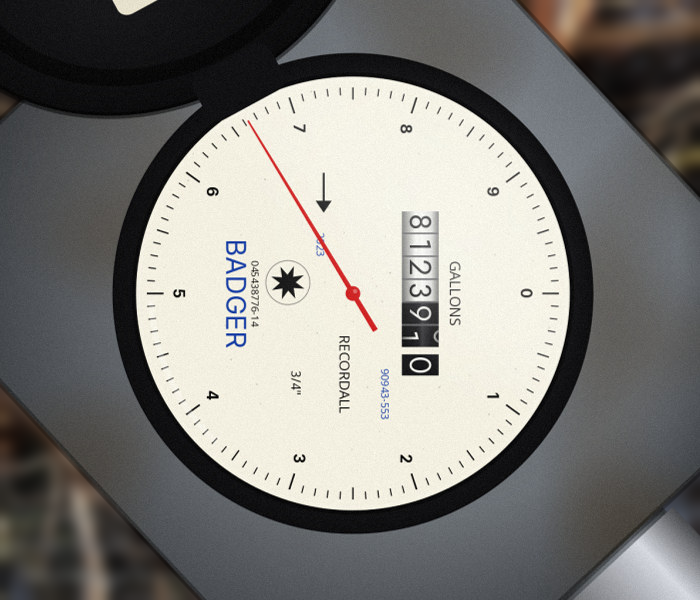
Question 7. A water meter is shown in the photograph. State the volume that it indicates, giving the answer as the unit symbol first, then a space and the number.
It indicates gal 8123906.6
